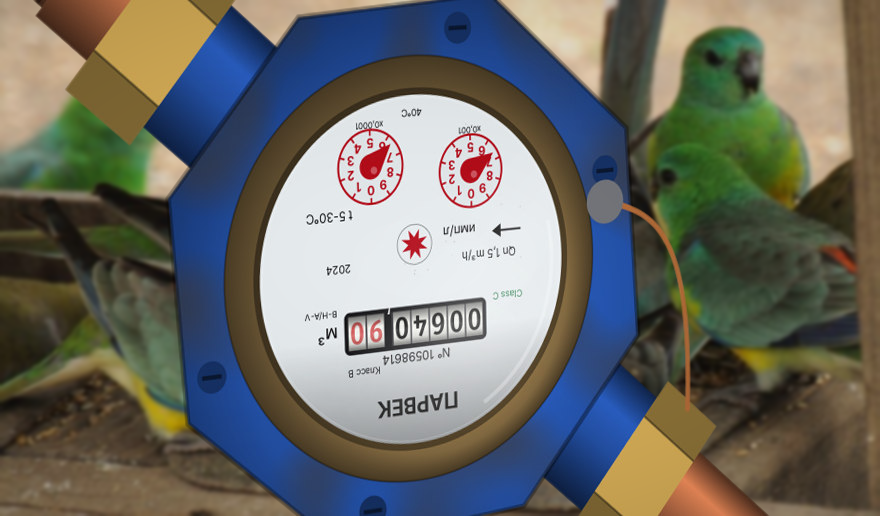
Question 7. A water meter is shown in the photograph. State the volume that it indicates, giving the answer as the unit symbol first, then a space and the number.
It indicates m³ 640.9066
